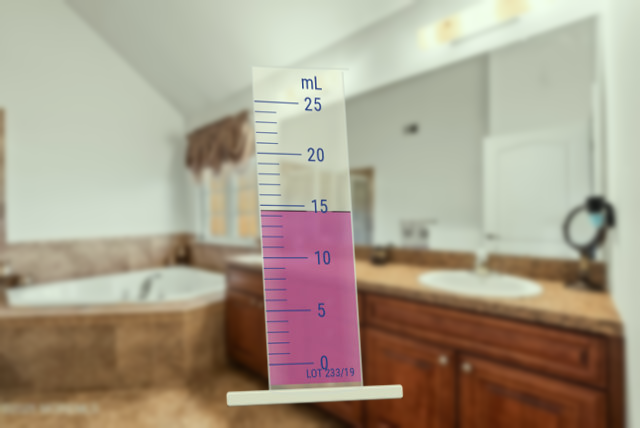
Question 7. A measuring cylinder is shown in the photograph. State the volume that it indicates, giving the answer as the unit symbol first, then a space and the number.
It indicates mL 14.5
